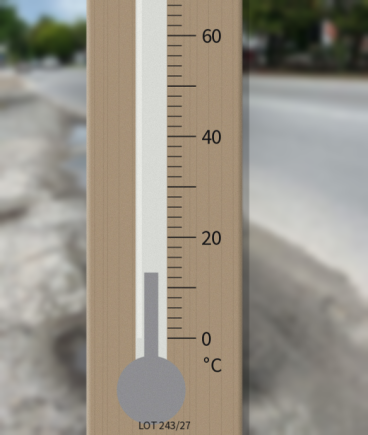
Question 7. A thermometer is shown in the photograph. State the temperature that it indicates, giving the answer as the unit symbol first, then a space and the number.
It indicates °C 13
